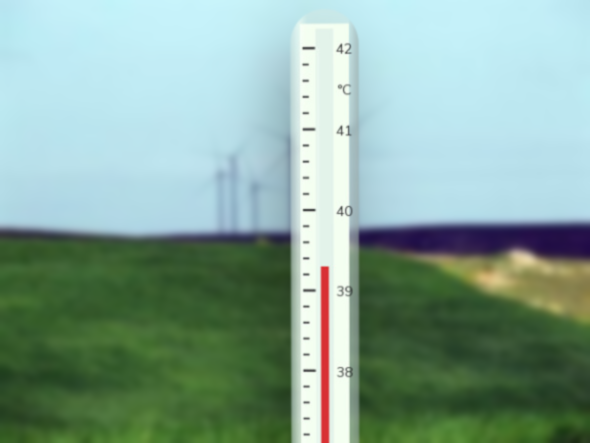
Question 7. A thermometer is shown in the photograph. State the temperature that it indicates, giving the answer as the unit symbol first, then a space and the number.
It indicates °C 39.3
